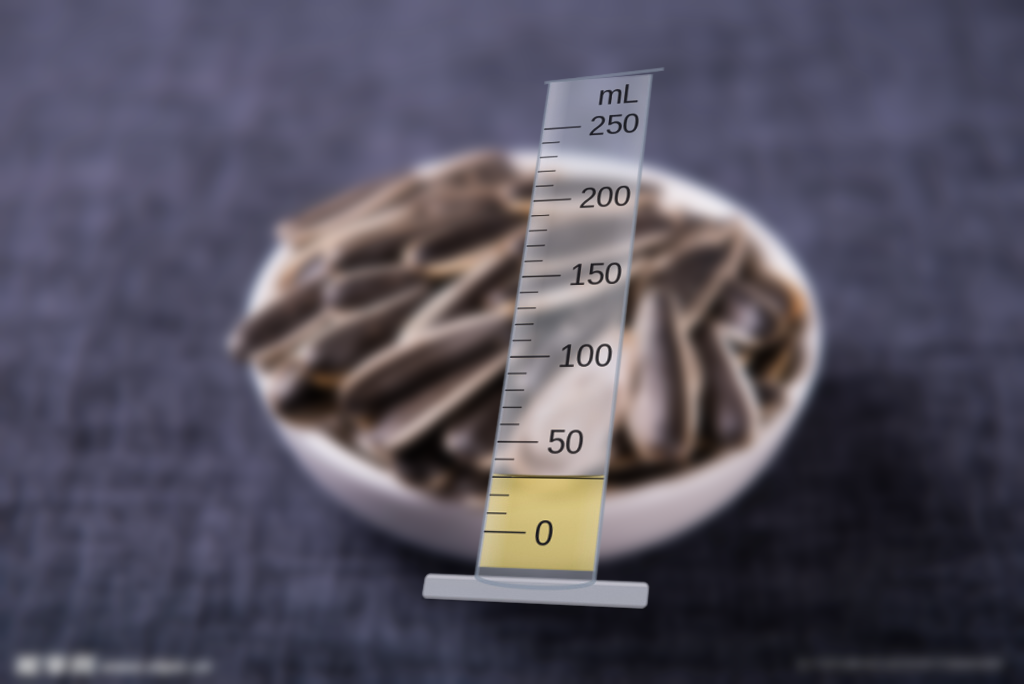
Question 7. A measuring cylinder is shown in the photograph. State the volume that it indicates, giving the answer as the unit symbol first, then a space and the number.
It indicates mL 30
